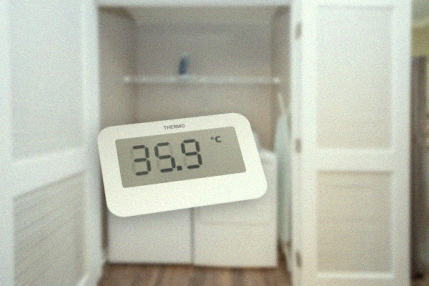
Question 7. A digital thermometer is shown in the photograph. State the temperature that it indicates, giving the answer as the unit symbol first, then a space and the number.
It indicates °C 35.9
